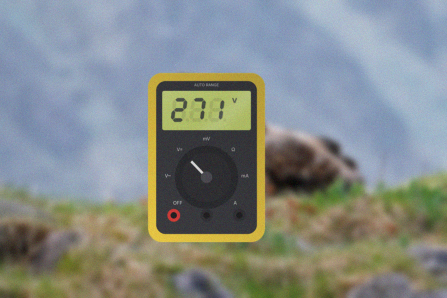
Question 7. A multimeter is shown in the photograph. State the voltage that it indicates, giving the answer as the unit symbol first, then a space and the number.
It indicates V 271
